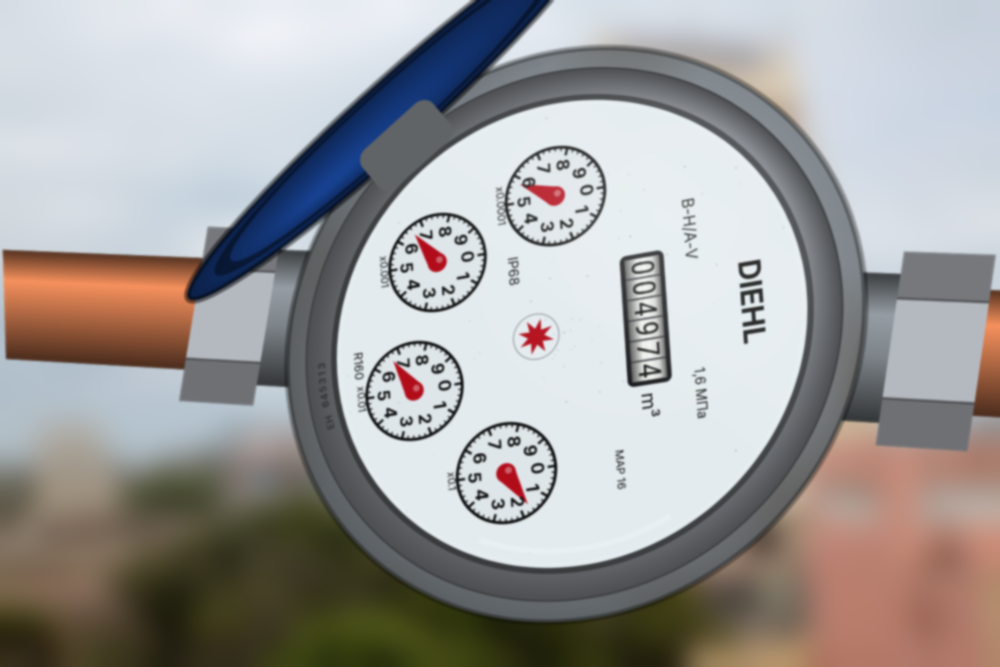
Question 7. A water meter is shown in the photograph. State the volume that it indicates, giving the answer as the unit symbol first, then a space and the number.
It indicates m³ 4974.1665
